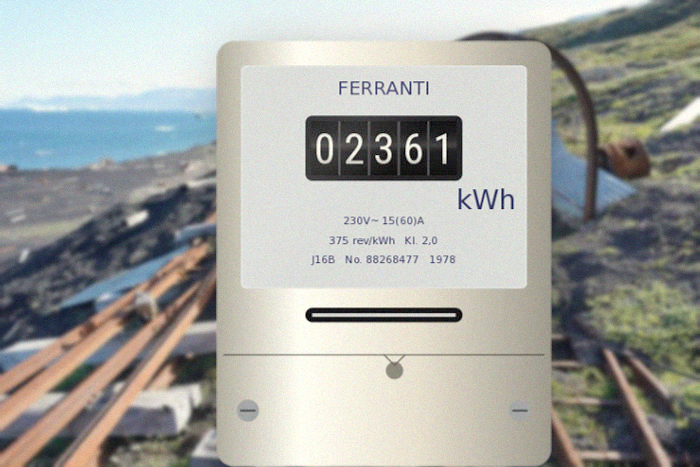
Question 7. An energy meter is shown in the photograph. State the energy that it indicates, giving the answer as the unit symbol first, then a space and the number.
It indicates kWh 2361
